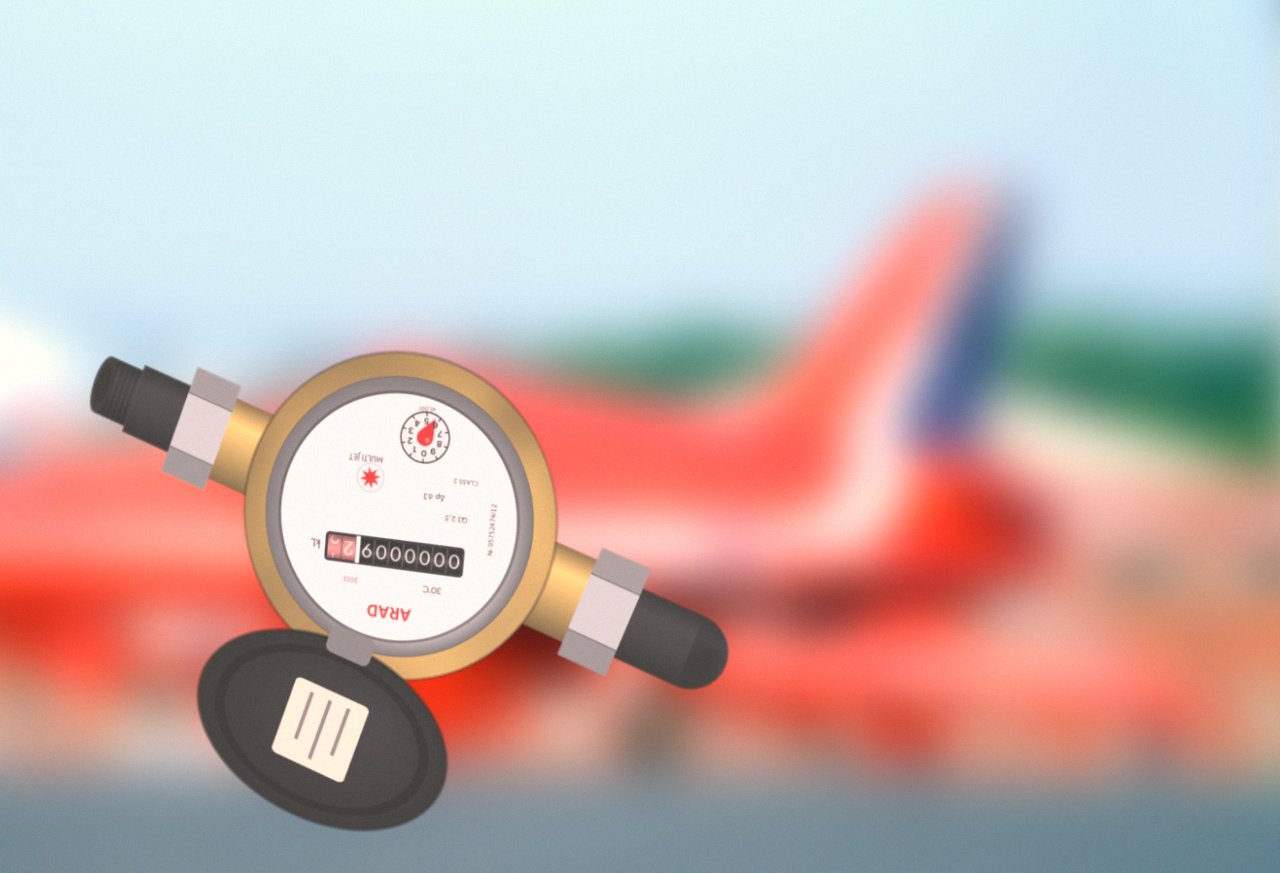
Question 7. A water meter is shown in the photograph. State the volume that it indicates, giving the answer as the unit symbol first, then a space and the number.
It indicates kL 9.215
